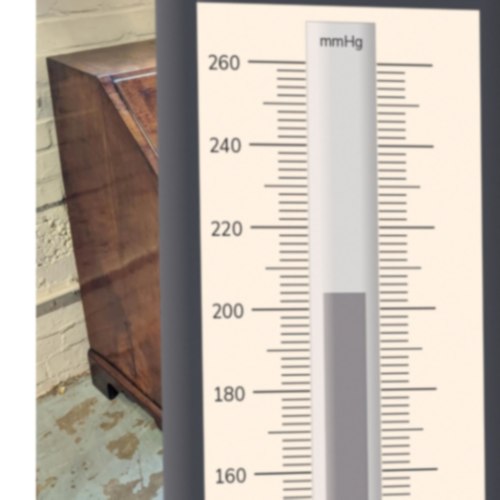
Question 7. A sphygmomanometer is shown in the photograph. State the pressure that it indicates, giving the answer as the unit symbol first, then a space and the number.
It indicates mmHg 204
